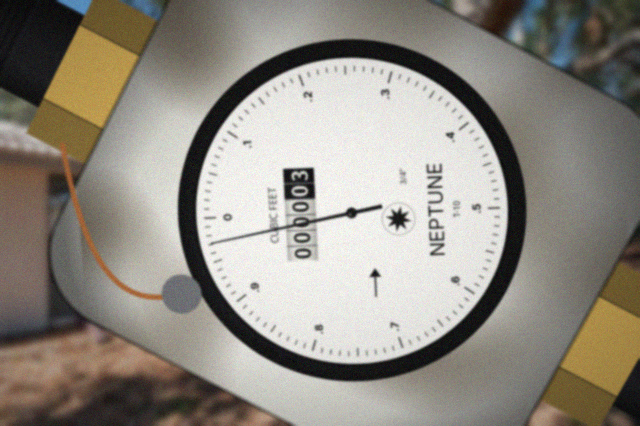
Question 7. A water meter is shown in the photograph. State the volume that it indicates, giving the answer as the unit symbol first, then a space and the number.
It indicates ft³ 2.97
